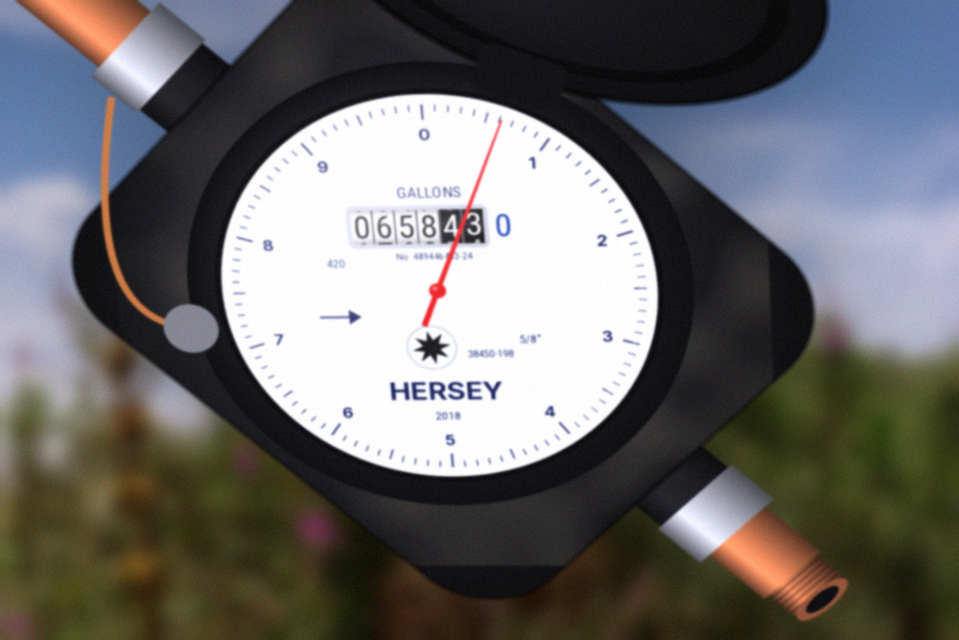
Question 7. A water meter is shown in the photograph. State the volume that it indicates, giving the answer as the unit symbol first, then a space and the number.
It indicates gal 658430.6
